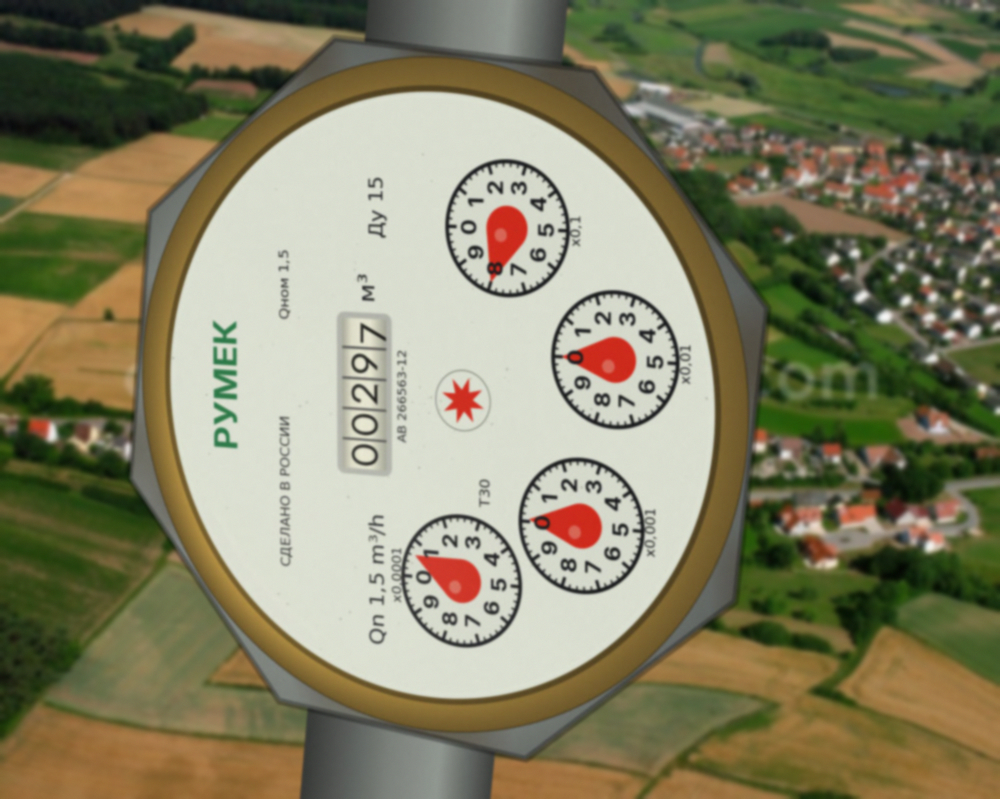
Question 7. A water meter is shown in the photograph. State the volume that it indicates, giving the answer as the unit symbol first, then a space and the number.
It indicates m³ 296.8000
